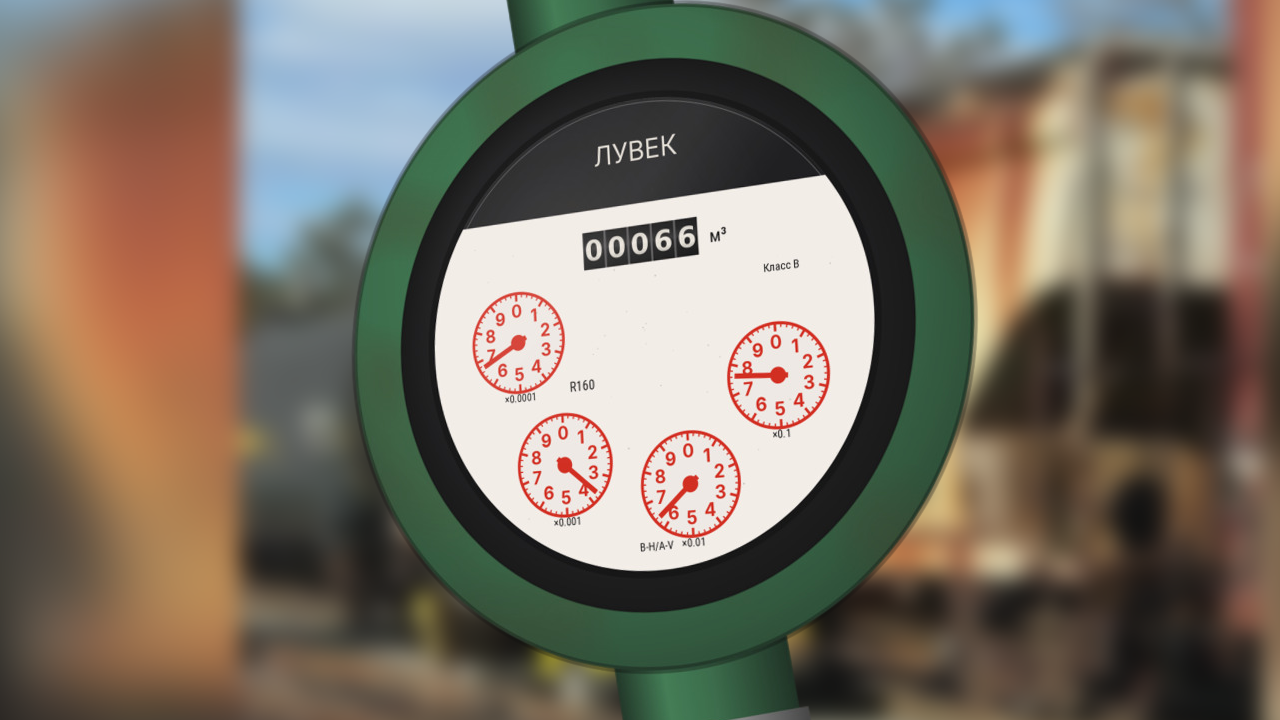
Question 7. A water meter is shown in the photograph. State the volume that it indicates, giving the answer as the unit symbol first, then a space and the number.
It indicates m³ 66.7636
